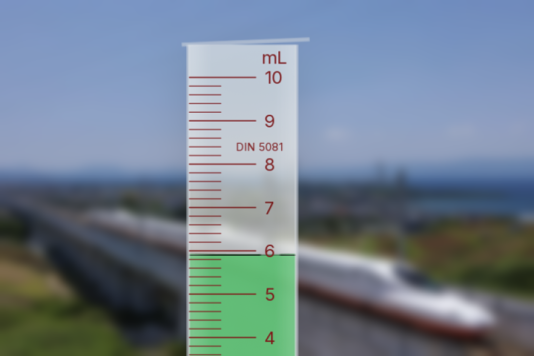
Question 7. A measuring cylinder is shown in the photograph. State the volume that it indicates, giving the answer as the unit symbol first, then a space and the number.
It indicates mL 5.9
